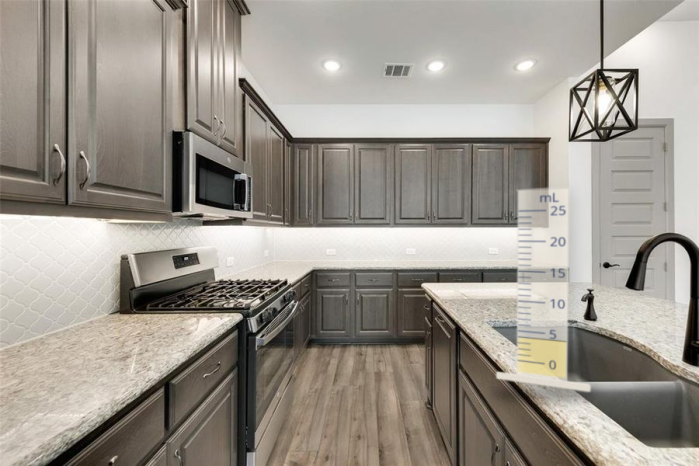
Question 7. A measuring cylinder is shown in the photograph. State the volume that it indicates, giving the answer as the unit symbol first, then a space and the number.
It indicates mL 4
